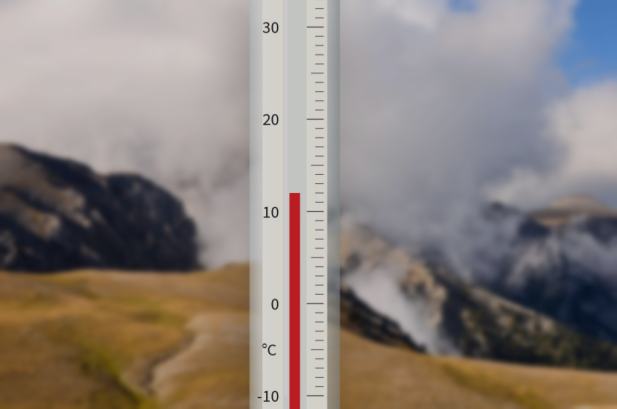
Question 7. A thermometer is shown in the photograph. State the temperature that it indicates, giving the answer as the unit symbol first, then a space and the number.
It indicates °C 12
